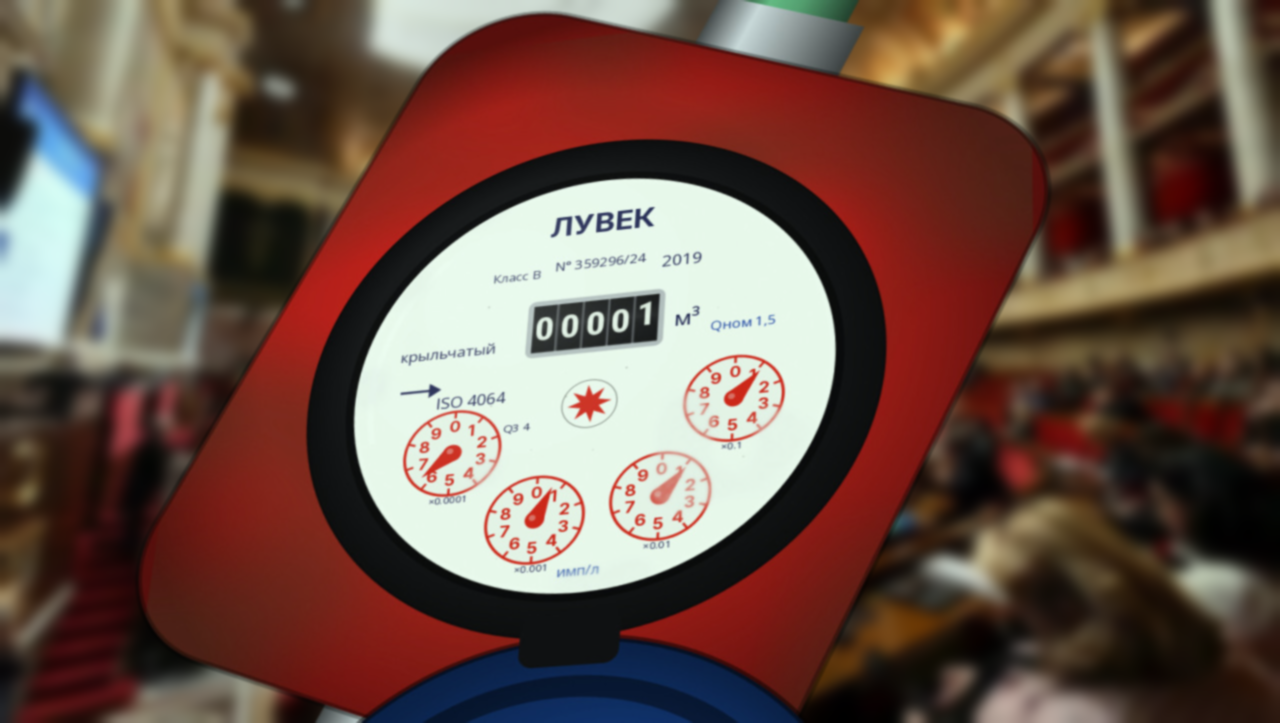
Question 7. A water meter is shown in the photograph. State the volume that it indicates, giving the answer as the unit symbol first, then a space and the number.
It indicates m³ 1.1106
